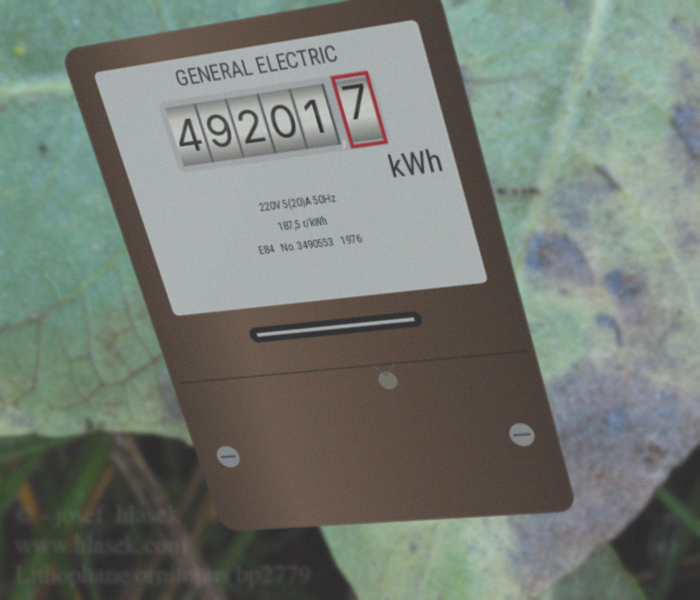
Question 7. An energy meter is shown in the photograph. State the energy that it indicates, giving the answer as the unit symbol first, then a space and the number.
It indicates kWh 49201.7
